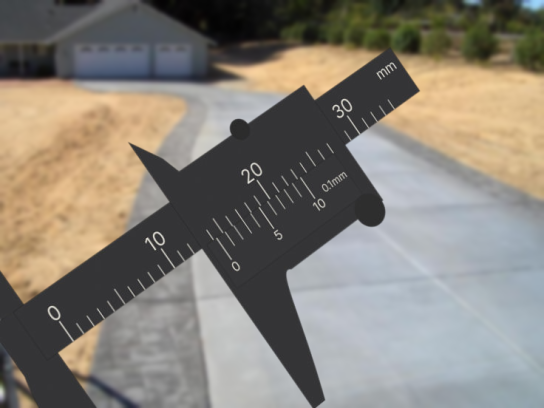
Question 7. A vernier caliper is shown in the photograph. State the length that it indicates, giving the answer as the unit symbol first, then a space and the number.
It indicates mm 14.3
